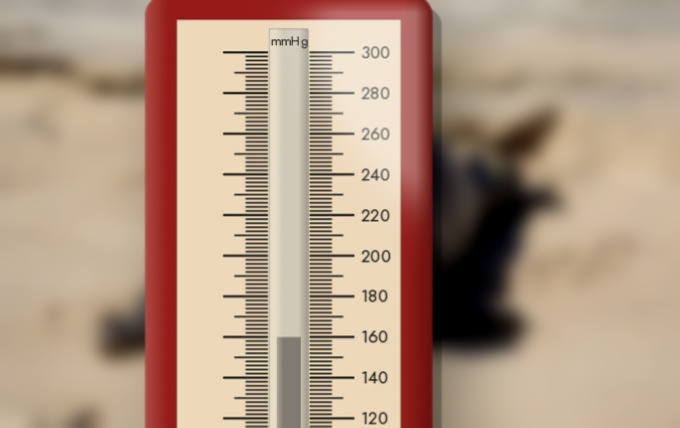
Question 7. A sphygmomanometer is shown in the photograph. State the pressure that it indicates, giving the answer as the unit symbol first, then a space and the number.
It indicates mmHg 160
